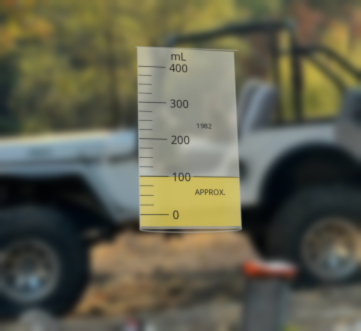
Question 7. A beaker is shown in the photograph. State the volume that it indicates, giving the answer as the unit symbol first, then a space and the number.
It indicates mL 100
